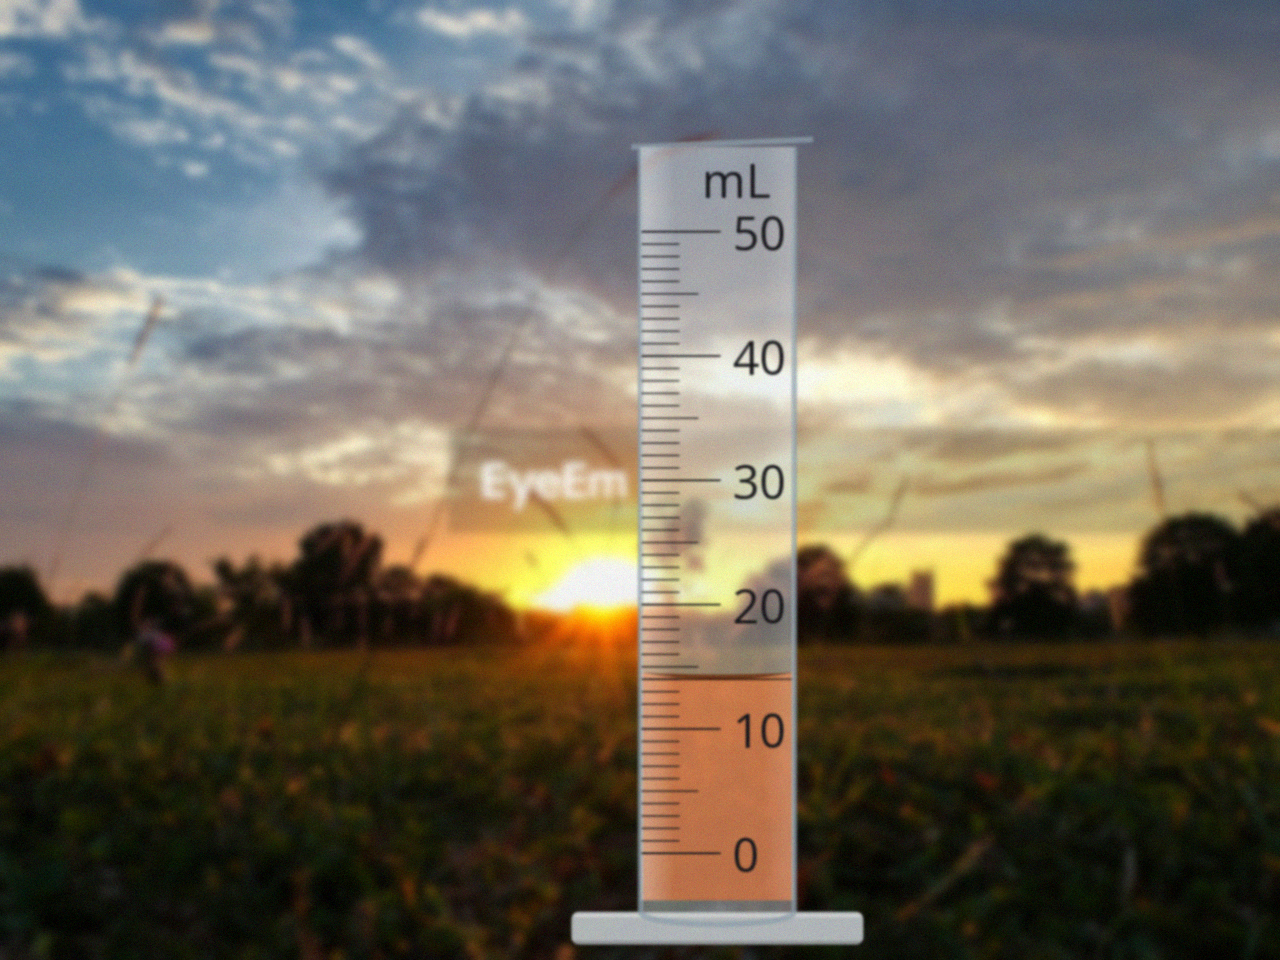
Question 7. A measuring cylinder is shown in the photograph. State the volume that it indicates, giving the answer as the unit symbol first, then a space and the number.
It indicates mL 14
